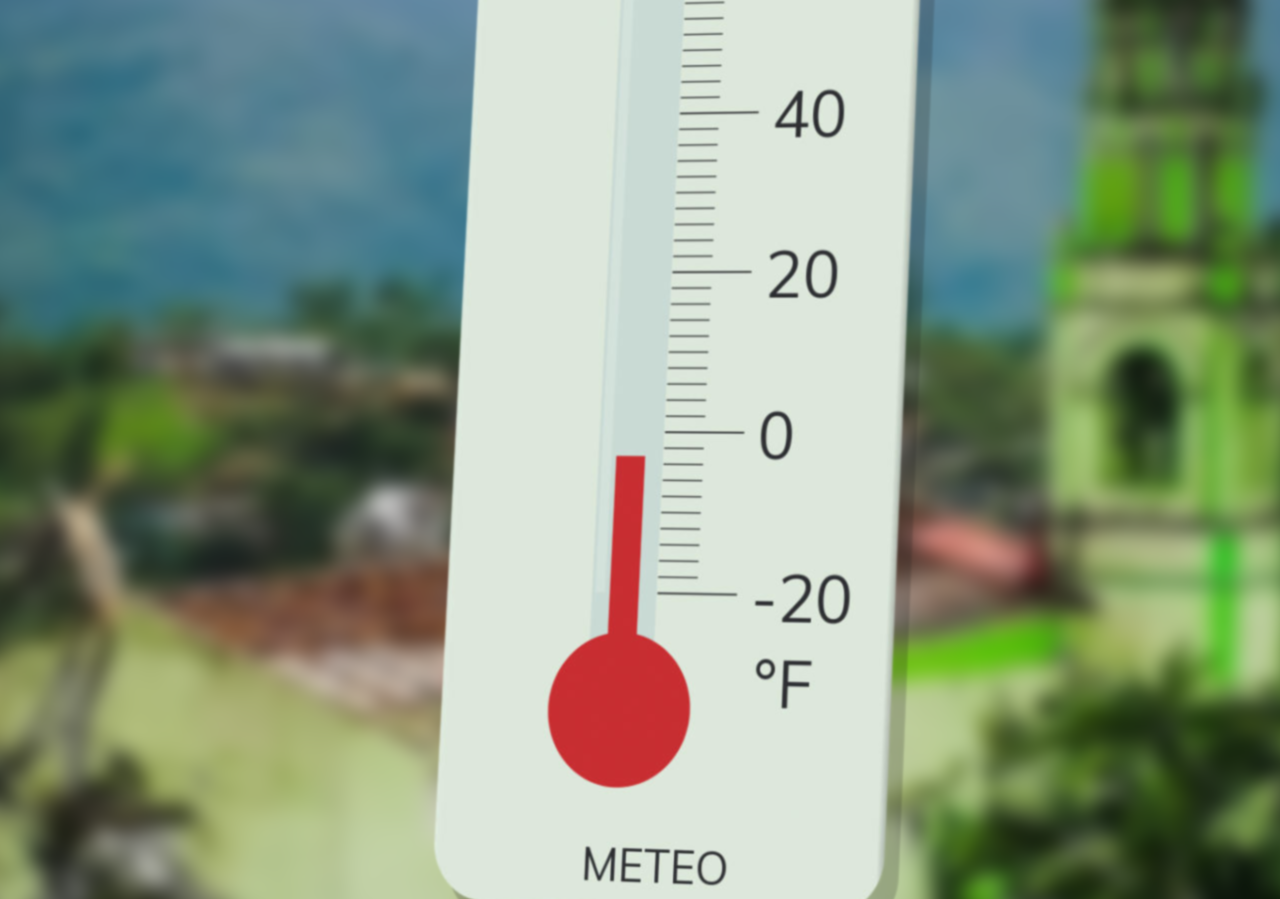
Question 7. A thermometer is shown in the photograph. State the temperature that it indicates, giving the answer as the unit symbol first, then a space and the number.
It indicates °F -3
